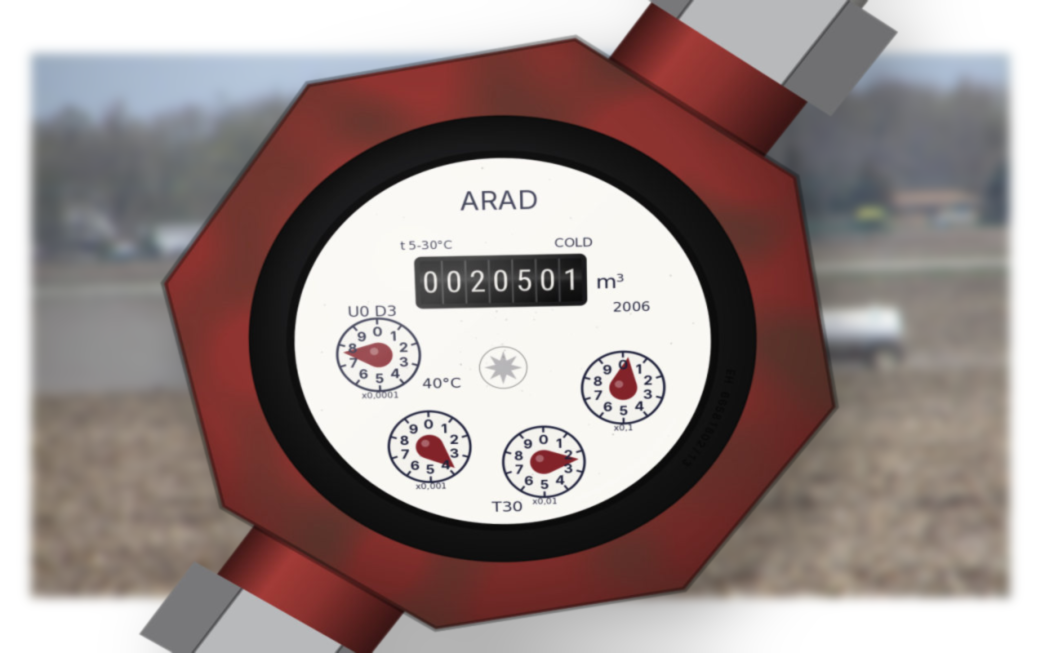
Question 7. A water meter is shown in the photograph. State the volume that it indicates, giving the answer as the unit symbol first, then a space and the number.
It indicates m³ 20501.0237
